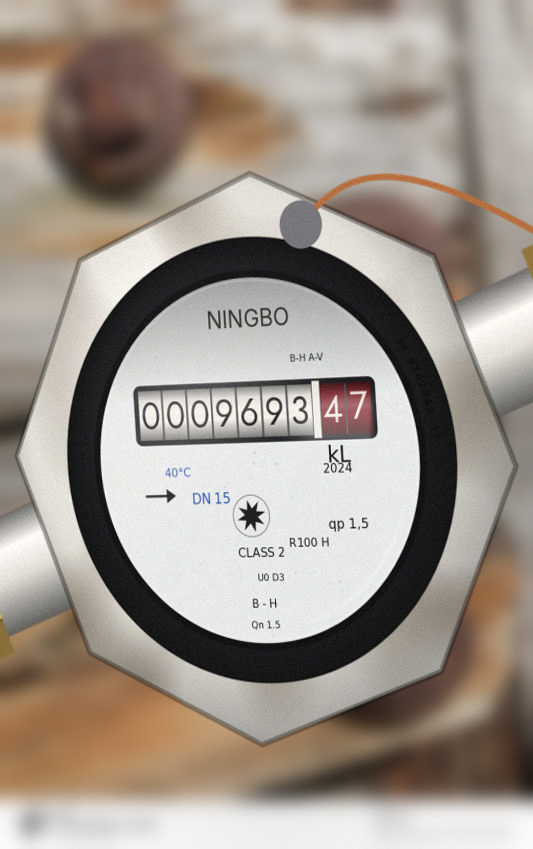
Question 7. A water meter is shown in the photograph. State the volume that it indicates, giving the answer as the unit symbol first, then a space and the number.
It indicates kL 9693.47
